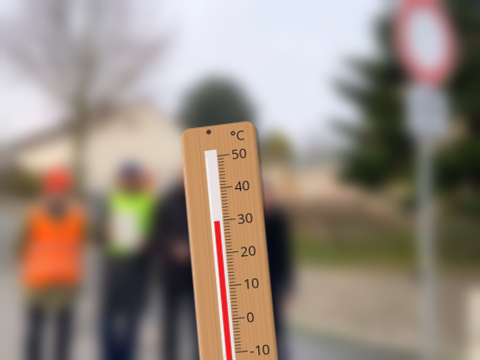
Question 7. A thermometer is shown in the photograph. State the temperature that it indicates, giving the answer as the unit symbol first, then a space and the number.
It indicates °C 30
